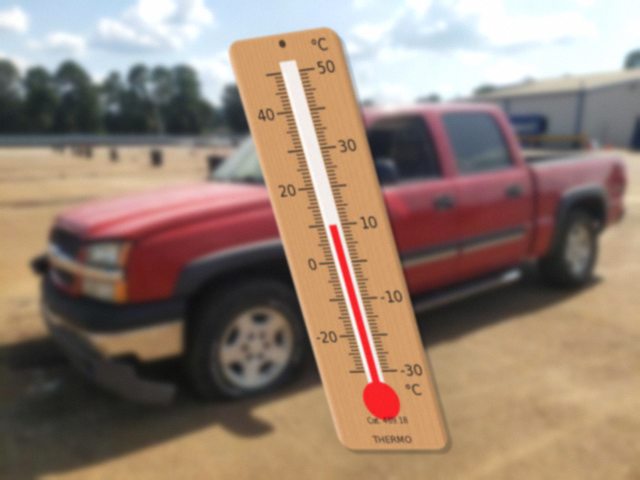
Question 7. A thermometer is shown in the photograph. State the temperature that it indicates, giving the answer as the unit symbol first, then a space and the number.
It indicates °C 10
